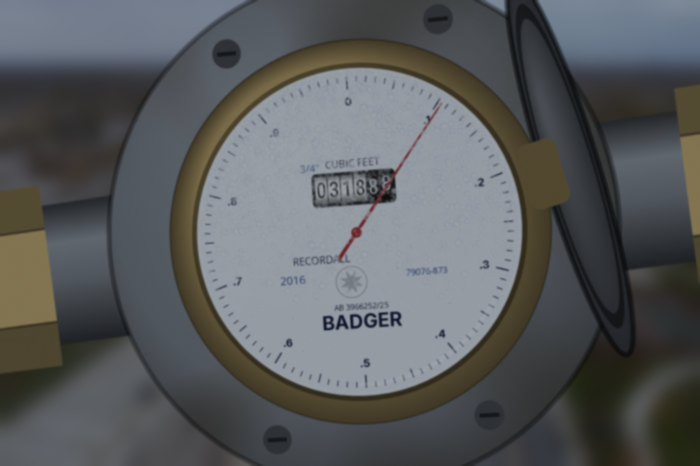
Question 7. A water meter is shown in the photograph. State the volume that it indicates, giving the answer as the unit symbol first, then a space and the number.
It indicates ft³ 31888.10
